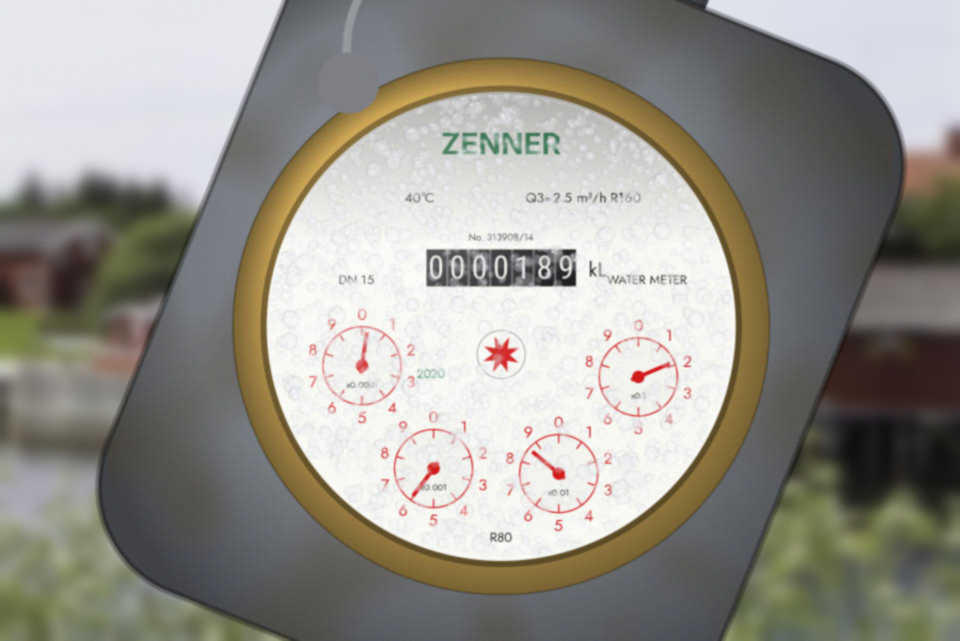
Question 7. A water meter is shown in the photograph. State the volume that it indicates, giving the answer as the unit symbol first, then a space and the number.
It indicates kL 189.1860
